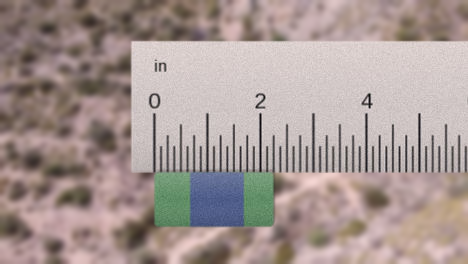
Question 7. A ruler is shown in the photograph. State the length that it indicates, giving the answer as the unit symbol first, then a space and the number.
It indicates in 2.25
